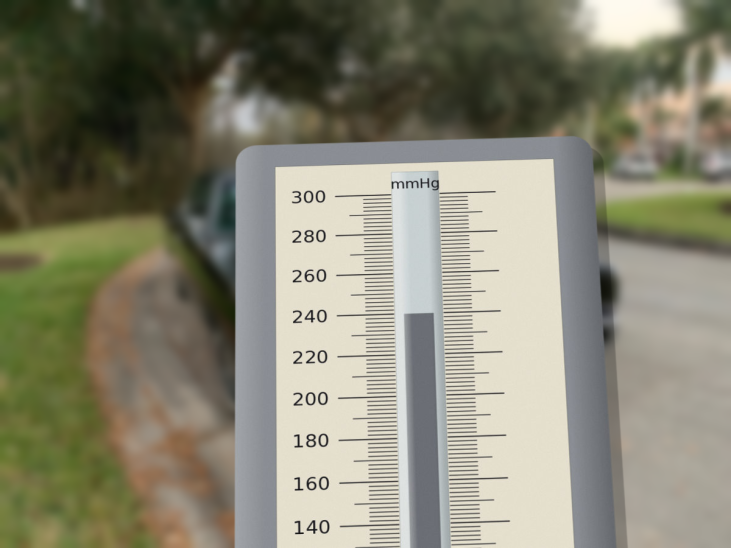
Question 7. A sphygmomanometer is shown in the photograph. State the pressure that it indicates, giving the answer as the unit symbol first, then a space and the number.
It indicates mmHg 240
